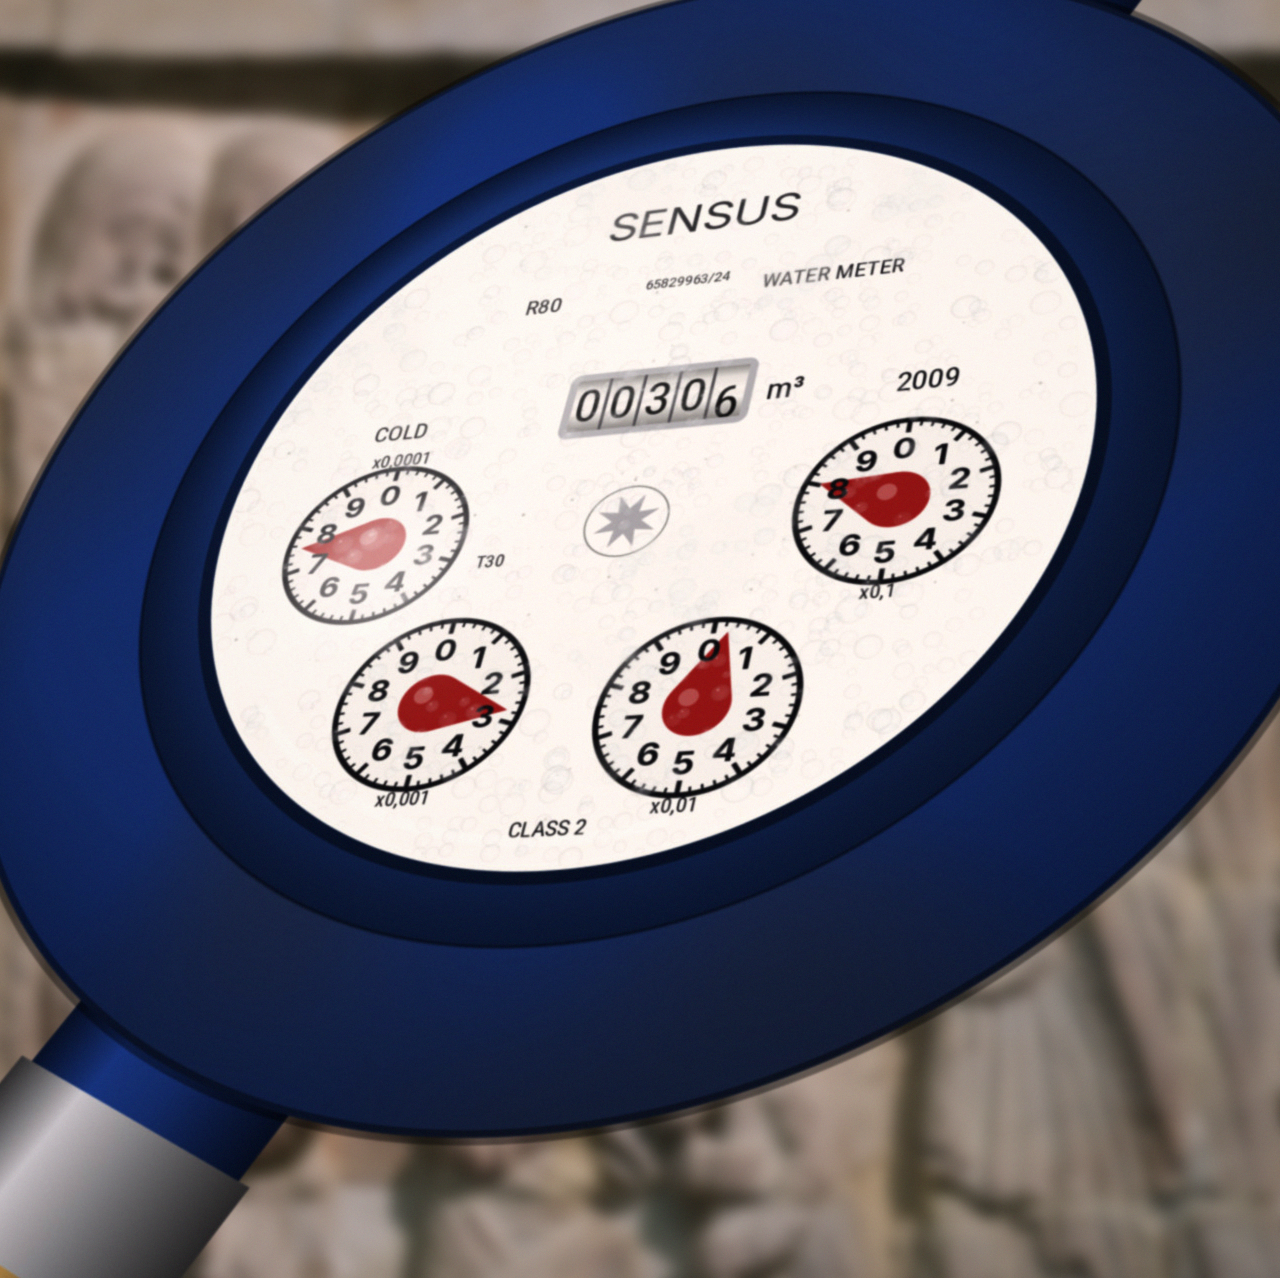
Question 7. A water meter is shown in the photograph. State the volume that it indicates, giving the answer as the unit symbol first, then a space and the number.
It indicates m³ 305.8027
